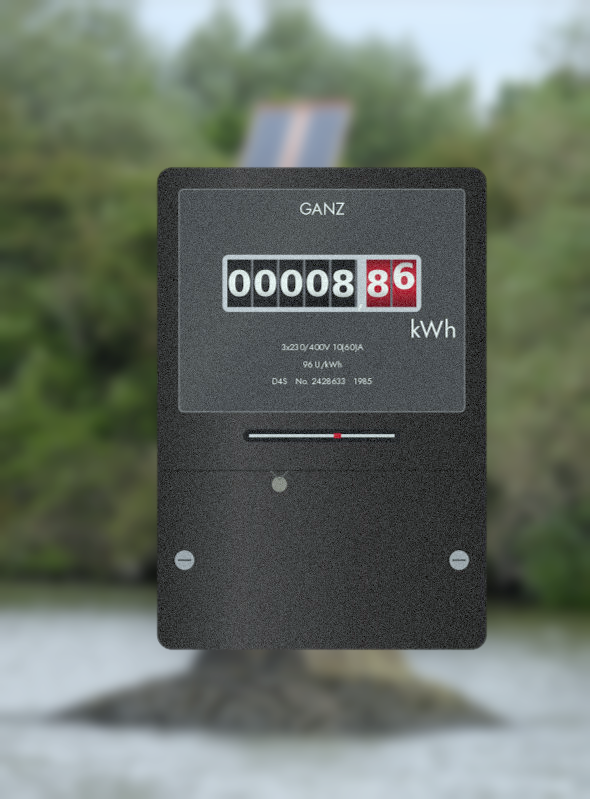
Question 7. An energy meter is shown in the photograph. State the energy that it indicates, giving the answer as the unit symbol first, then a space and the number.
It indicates kWh 8.86
